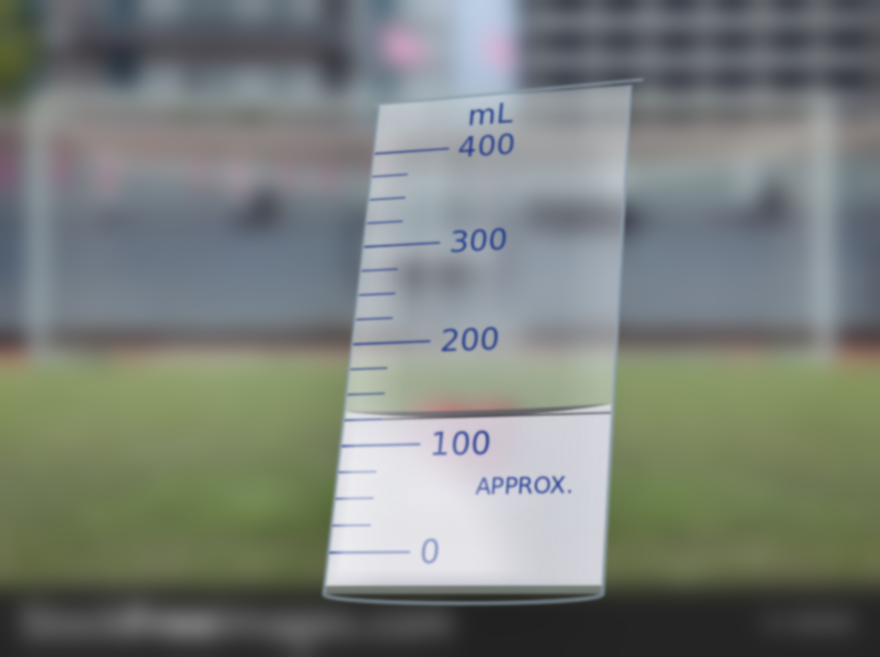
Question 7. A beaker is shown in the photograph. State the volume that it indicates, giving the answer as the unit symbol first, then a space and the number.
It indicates mL 125
